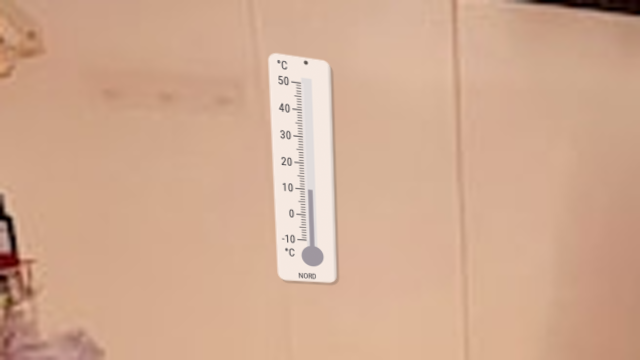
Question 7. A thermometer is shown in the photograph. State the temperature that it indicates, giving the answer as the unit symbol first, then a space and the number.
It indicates °C 10
